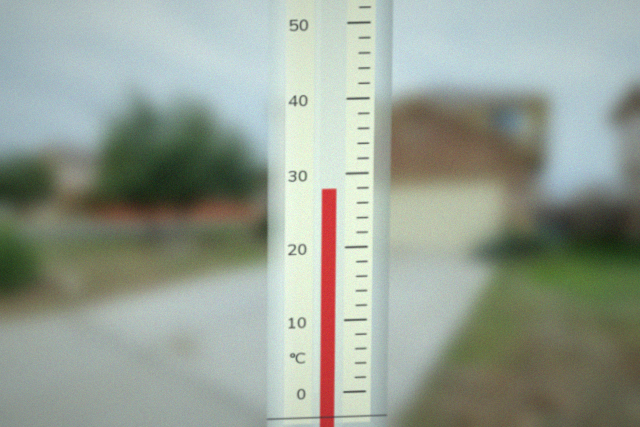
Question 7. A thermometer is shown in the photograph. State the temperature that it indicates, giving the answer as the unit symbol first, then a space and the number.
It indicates °C 28
